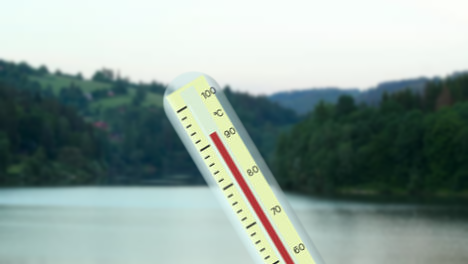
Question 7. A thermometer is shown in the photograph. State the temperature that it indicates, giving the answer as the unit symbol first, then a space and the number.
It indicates °C 92
